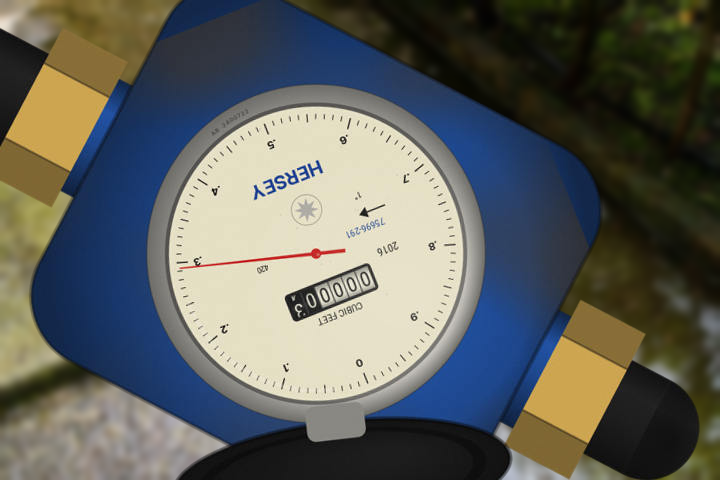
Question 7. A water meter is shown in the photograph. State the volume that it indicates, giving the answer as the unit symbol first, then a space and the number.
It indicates ft³ 3.29
